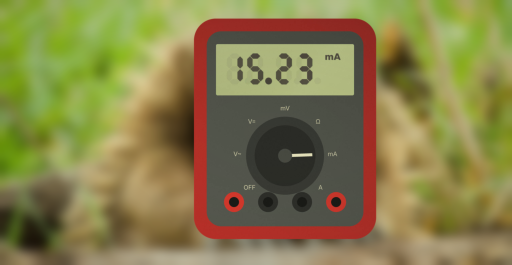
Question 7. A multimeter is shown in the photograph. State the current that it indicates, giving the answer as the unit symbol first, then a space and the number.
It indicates mA 15.23
